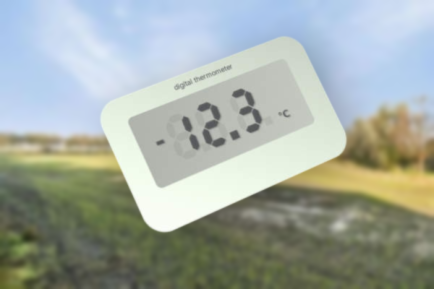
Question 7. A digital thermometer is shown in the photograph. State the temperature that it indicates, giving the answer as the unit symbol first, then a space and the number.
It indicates °C -12.3
